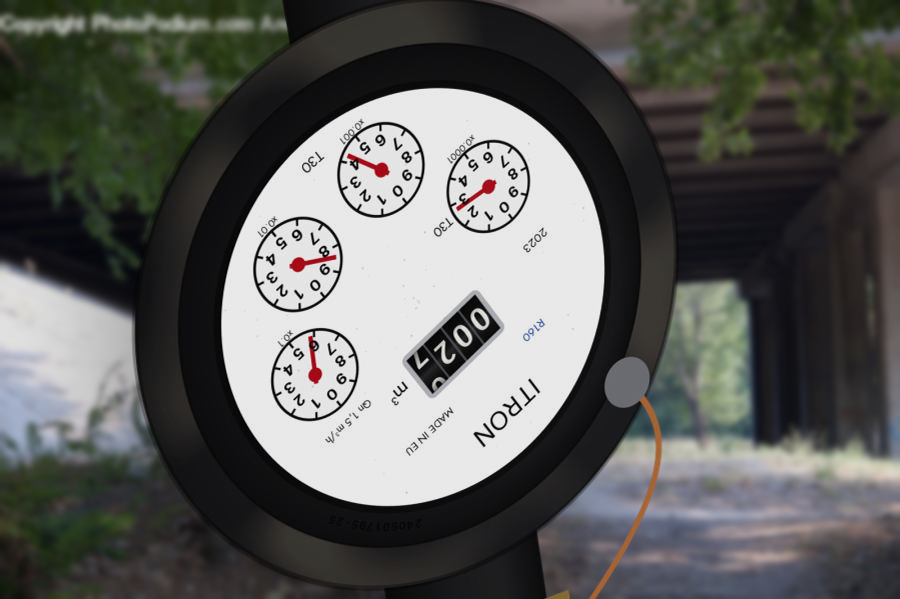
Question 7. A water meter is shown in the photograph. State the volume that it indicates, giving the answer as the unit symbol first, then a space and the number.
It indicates m³ 26.5842
